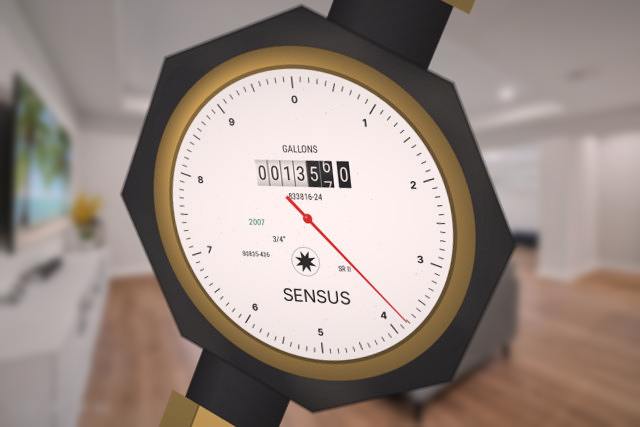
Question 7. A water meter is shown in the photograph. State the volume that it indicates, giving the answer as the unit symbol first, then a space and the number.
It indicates gal 13563.8
